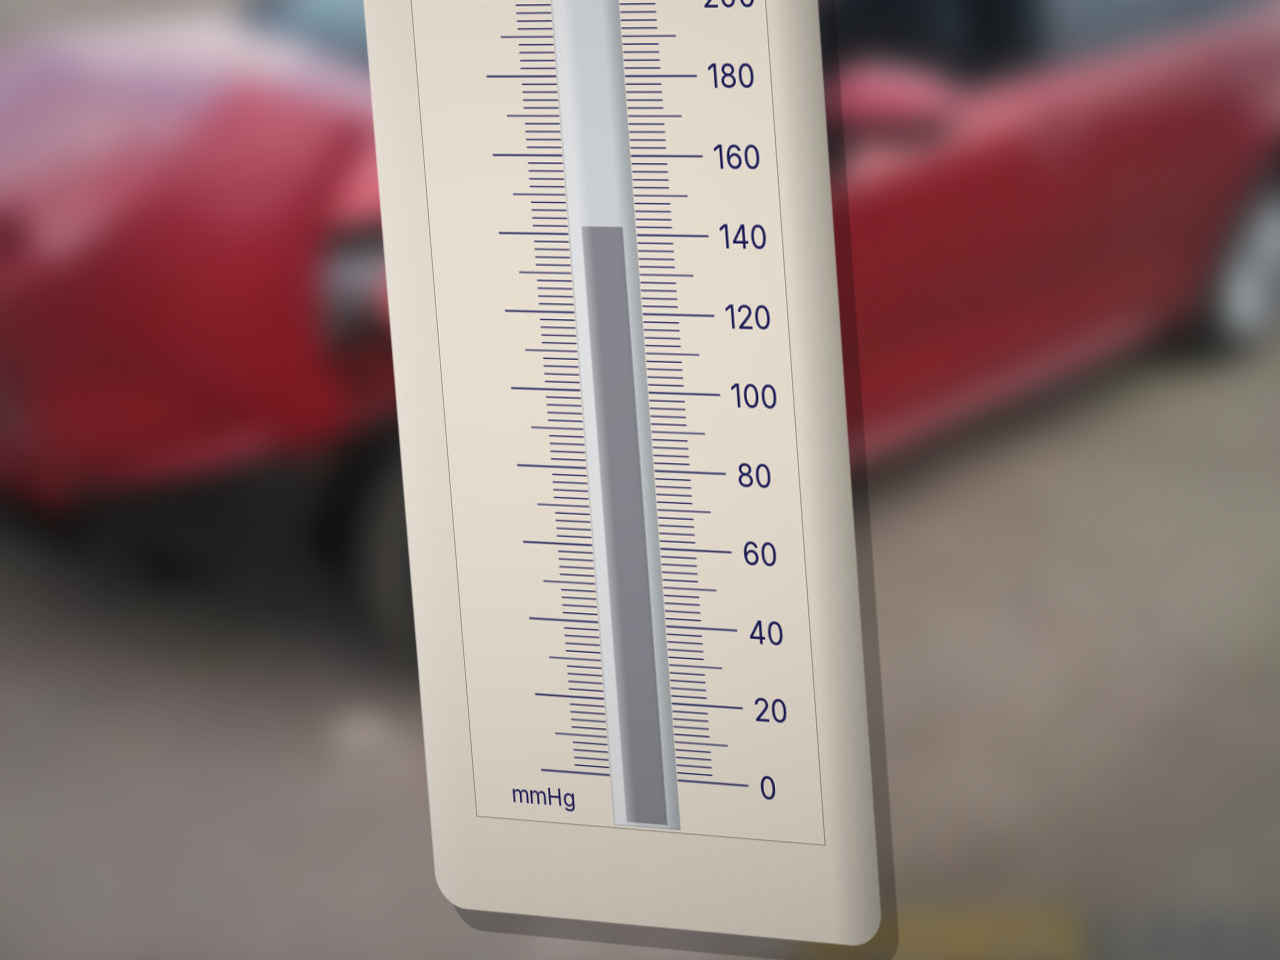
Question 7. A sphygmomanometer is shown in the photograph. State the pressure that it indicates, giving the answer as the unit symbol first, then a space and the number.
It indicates mmHg 142
